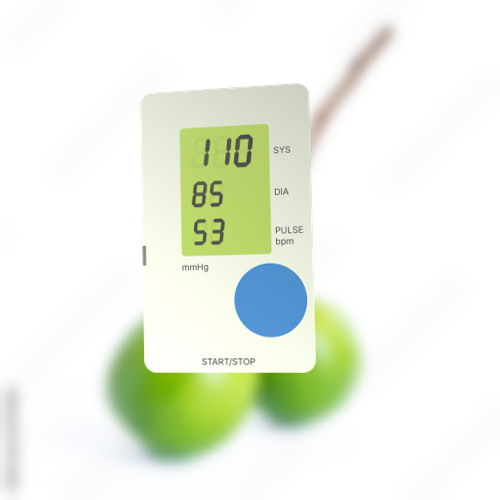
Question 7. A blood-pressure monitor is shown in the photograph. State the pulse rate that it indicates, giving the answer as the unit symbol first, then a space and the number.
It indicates bpm 53
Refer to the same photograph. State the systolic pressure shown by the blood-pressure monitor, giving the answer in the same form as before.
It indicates mmHg 110
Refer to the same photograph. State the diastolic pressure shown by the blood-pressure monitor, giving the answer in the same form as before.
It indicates mmHg 85
